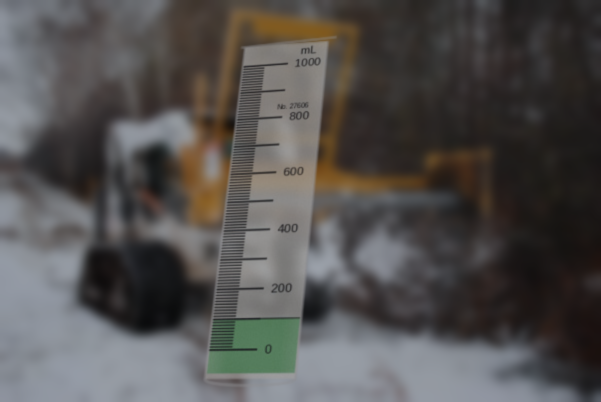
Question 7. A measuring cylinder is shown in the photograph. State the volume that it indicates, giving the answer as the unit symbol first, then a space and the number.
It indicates mL 100
